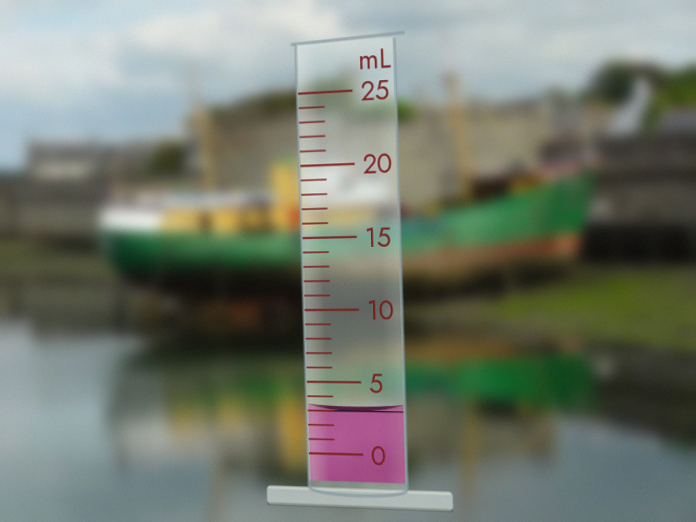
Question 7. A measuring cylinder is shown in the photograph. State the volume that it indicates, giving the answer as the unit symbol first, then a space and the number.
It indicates mL 3
